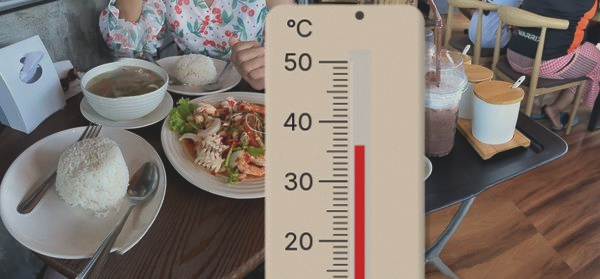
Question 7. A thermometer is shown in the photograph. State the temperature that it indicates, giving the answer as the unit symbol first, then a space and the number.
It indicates °C 36
